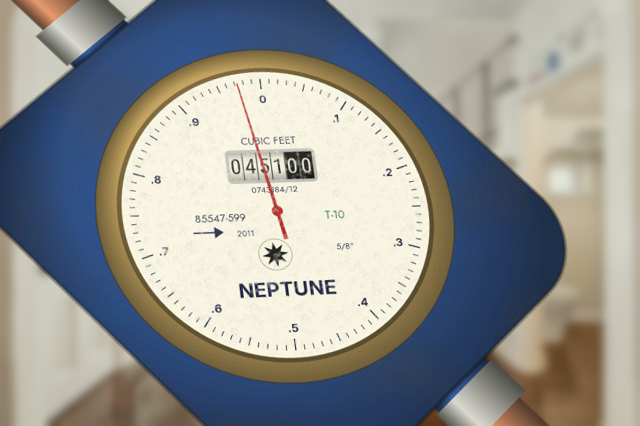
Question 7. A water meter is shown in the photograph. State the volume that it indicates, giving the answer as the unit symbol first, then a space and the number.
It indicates ft³ 45099.97
